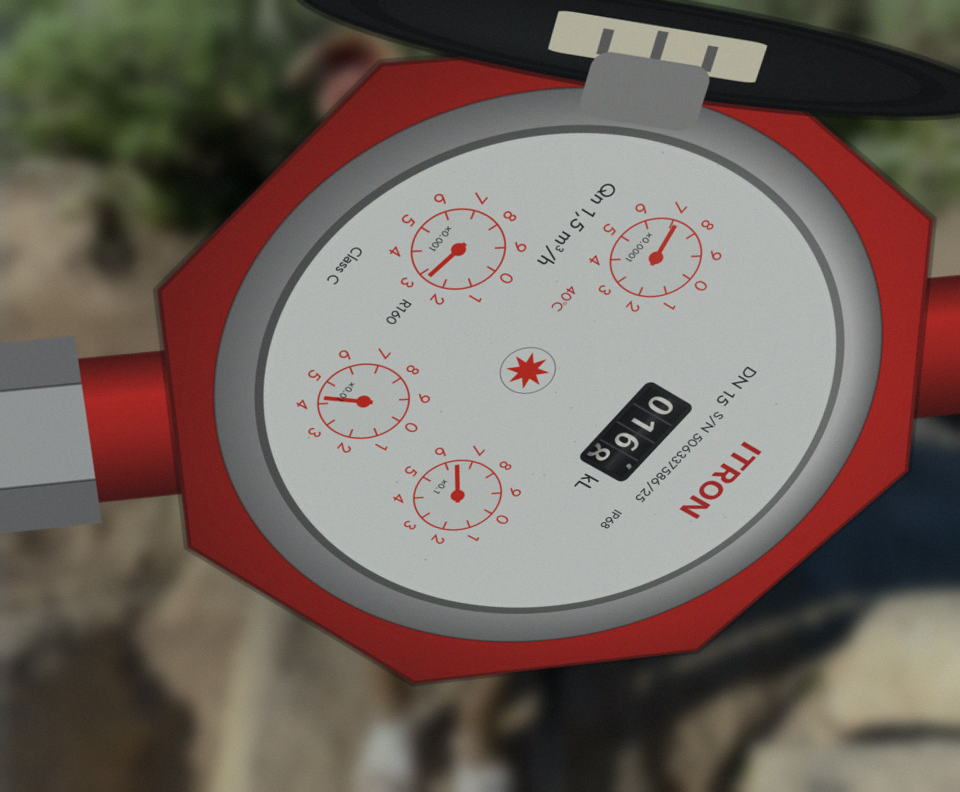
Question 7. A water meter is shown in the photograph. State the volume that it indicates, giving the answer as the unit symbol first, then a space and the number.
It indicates kL 167.6427
